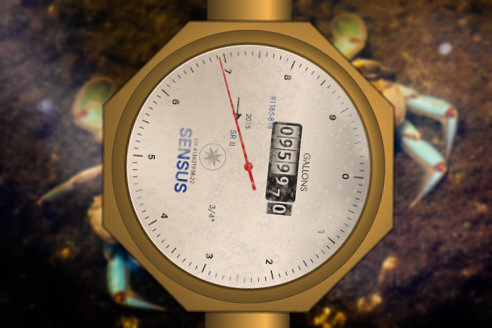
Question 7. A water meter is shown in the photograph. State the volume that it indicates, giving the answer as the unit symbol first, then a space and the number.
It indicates gal 959966.9
